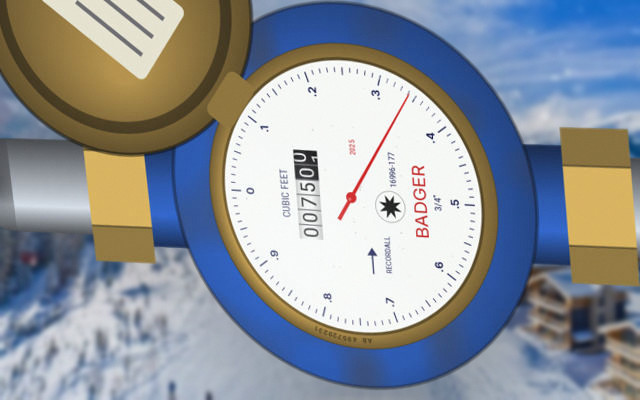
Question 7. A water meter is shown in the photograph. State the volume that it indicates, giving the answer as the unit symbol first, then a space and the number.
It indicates ft³ 7500.34
